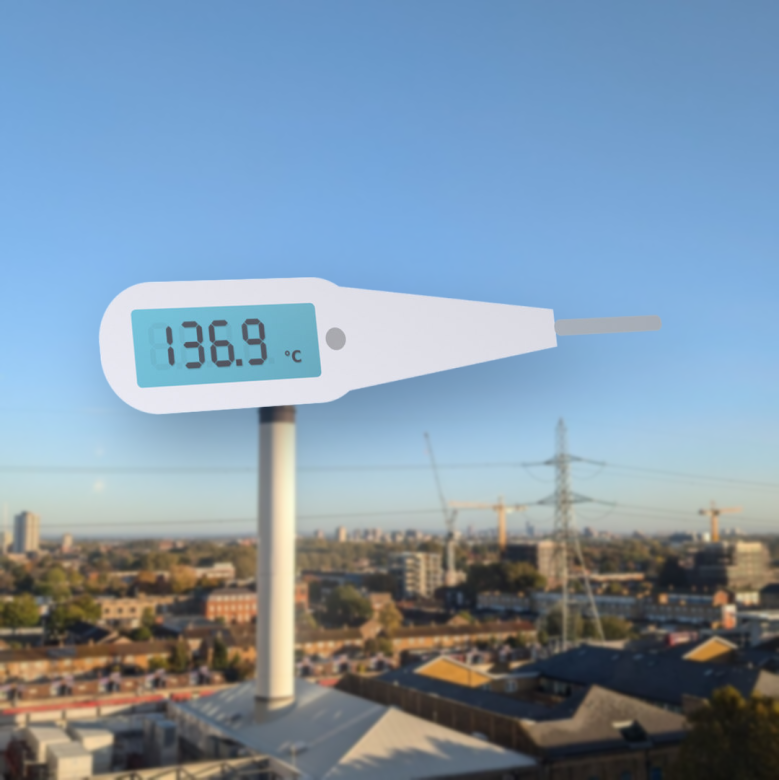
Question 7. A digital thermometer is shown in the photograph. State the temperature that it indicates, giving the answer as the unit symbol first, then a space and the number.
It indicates °C 136.9
